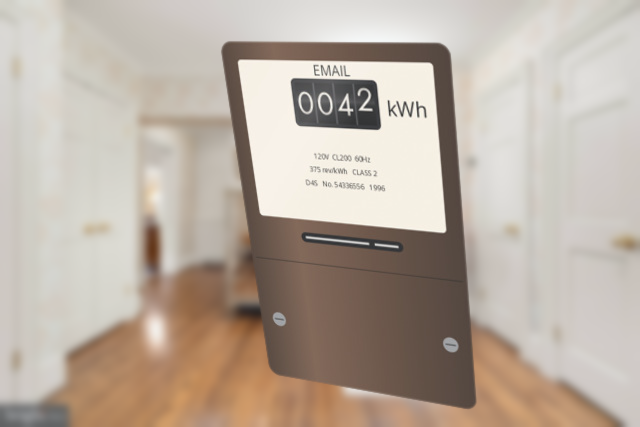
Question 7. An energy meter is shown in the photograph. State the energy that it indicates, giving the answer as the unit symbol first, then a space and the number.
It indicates kWh 42
